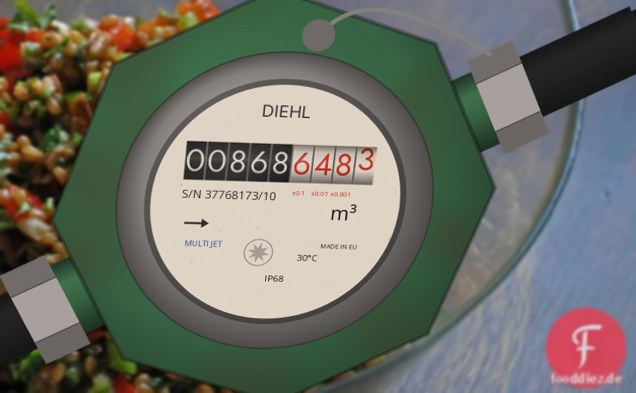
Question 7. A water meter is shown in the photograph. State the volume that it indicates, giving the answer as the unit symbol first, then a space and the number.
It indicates m³ 868.6483
